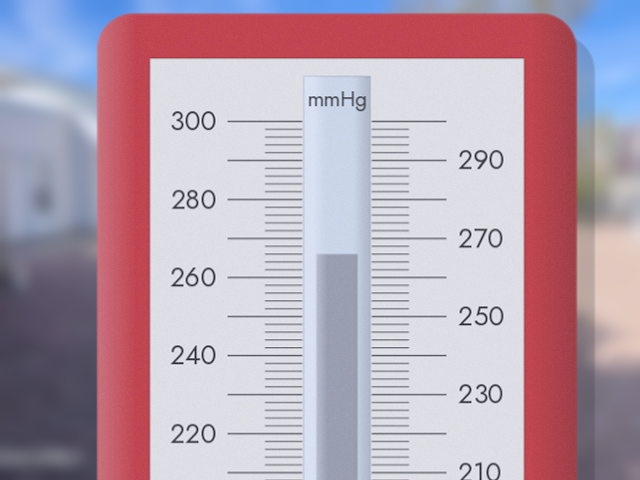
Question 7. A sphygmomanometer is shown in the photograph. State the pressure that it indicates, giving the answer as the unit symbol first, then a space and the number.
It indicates mmHg 266
